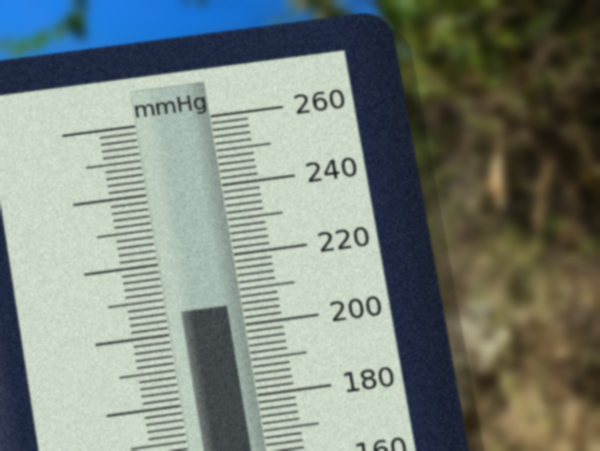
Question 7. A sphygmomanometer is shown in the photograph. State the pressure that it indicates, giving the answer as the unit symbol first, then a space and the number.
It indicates mmHg 206
